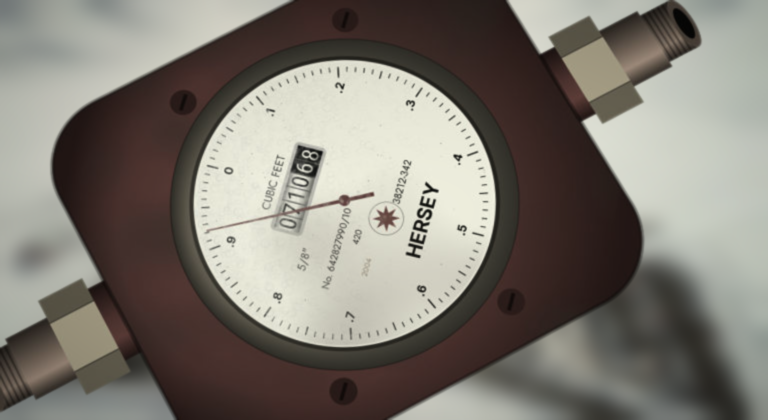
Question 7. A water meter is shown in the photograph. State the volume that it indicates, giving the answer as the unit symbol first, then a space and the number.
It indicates ft³ 71067.92
